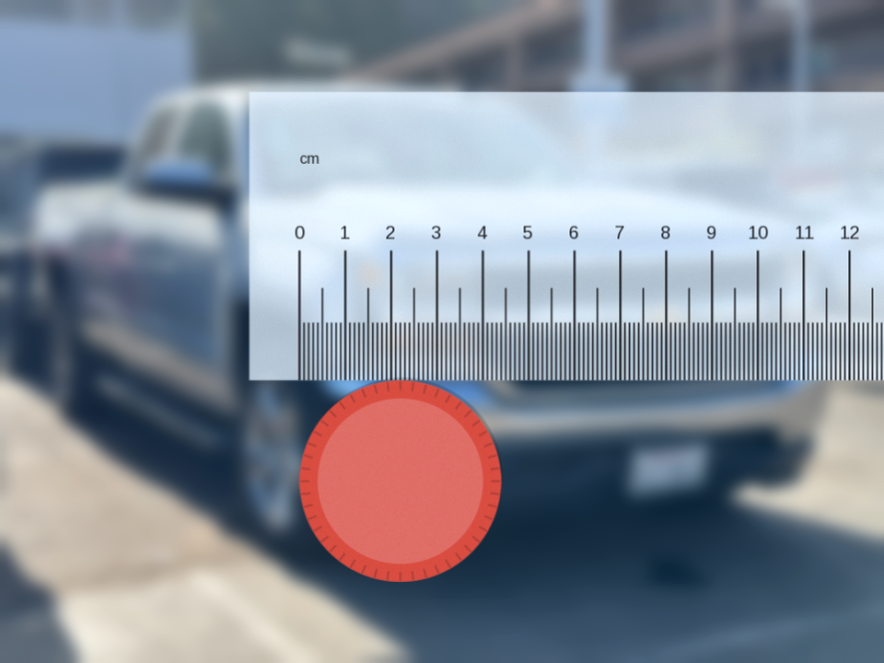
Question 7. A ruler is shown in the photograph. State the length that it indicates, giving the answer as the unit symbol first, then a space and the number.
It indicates cm 4.4
